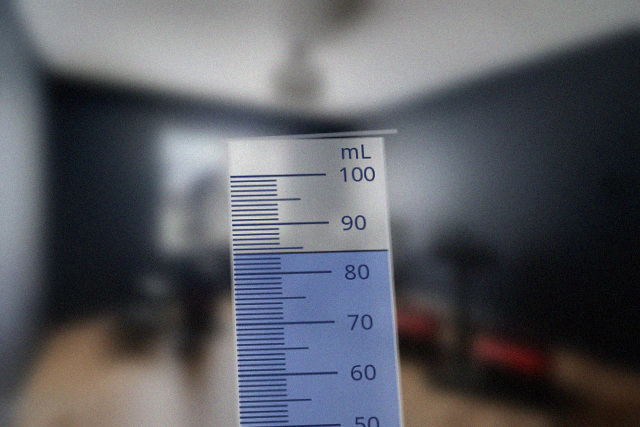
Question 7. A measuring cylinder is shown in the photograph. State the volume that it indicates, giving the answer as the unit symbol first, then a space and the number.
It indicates mL 84
